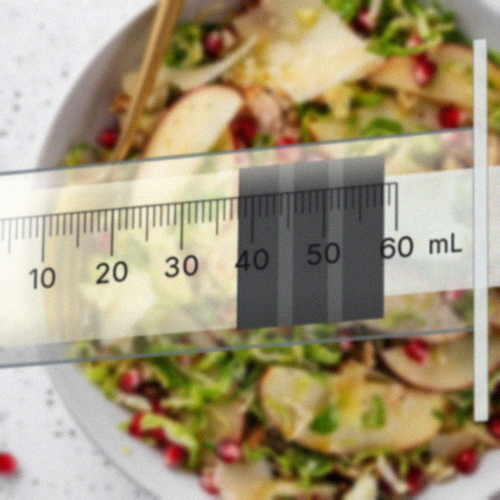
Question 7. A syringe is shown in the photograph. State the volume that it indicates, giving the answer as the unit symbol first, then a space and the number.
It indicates mL 38
